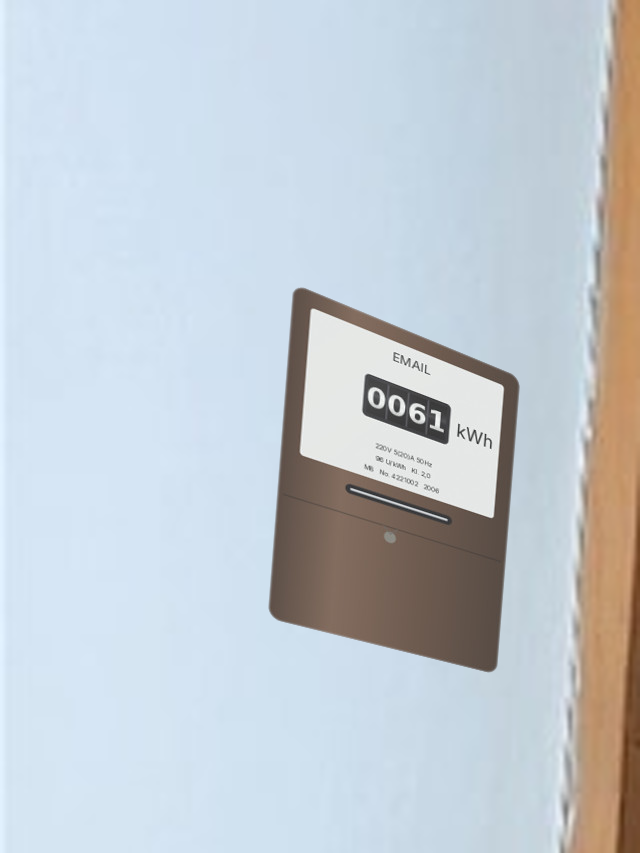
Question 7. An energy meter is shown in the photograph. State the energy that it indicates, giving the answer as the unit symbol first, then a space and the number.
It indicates kWh 61
